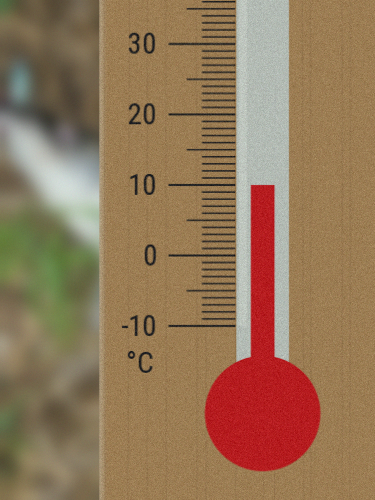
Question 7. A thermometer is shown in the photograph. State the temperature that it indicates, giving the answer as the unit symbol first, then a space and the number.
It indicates °C 10
